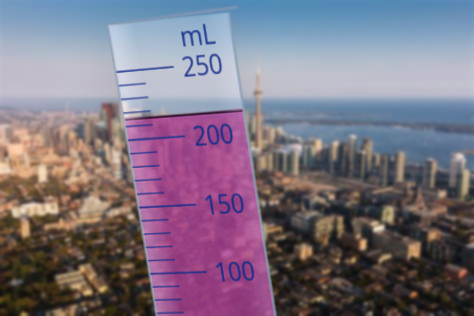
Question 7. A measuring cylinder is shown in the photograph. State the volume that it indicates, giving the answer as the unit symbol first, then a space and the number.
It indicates mL 215
